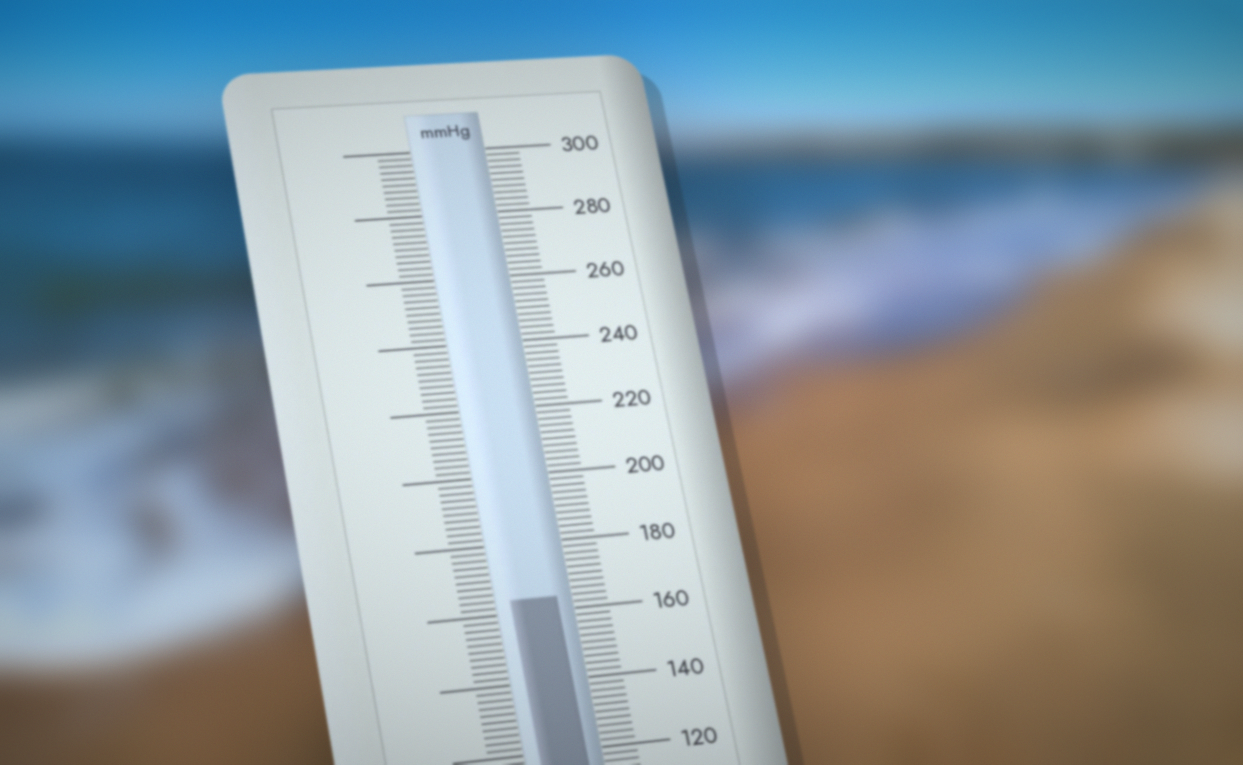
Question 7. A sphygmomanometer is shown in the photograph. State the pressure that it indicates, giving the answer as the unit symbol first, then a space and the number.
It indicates mmHg 164
